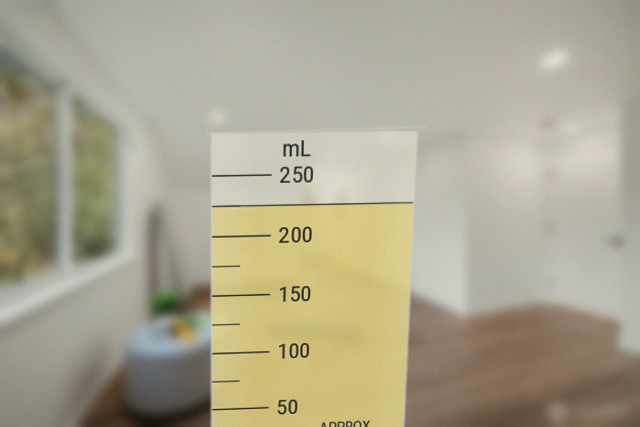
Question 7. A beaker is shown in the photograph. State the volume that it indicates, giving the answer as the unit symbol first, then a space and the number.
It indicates mL 225
